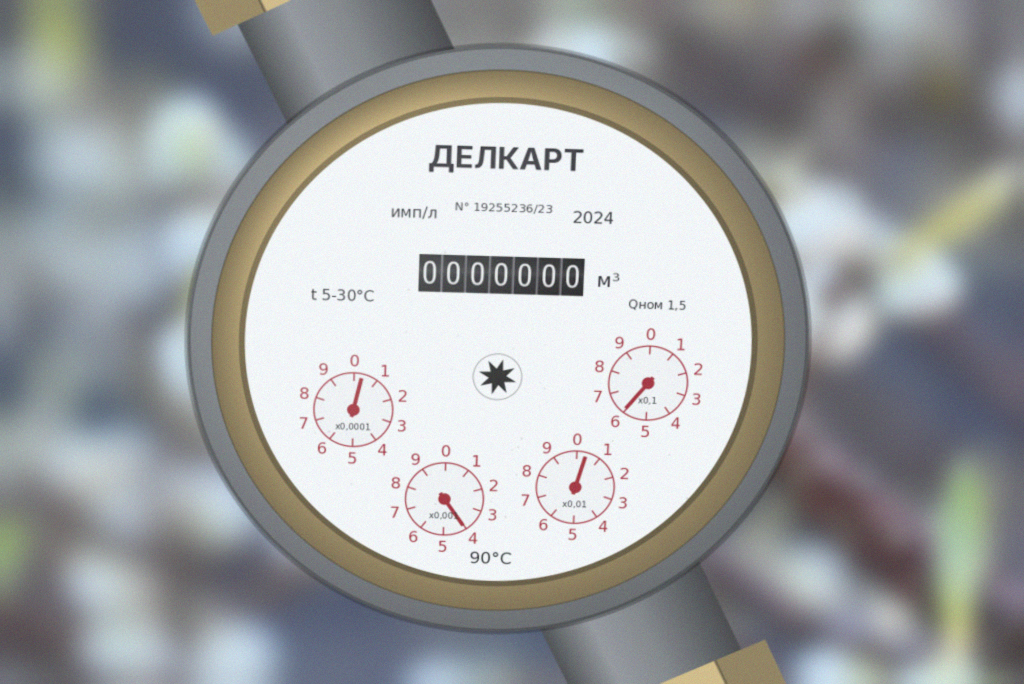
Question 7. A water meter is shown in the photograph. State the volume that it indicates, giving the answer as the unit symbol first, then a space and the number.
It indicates m³ 0.6040
